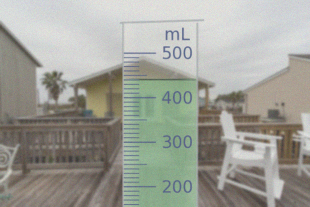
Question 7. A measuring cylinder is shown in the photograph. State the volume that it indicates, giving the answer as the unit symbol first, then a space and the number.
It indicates mL 440
